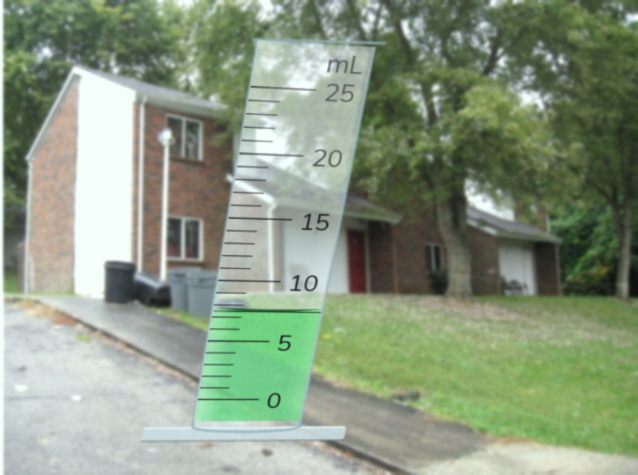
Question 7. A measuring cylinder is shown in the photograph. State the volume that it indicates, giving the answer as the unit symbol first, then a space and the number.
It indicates mL 7.5
